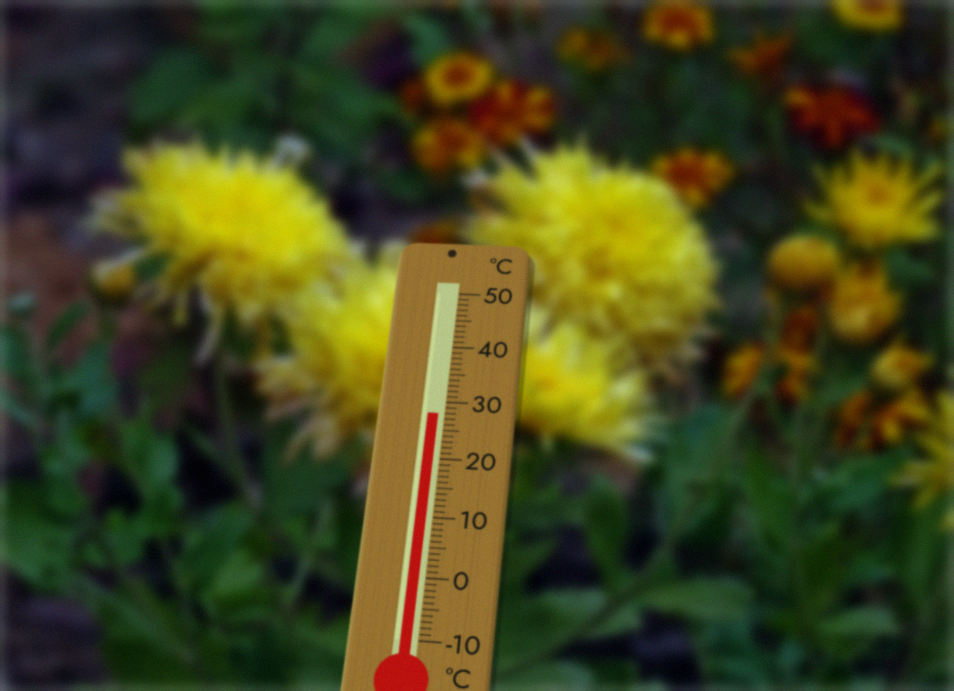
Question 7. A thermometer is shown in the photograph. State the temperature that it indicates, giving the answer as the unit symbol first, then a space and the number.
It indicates °C 28
